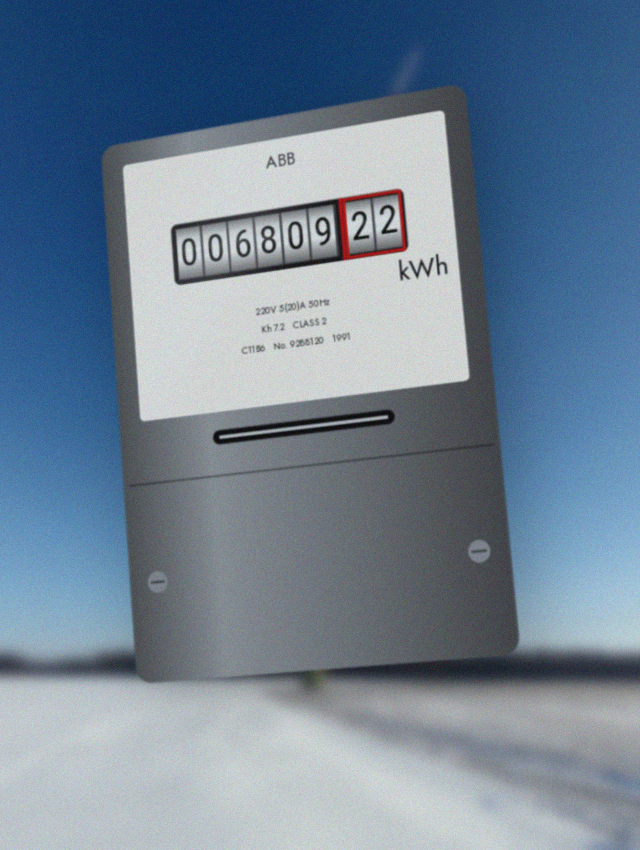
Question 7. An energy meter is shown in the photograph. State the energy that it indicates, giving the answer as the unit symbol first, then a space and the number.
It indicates kWh 6809.22
